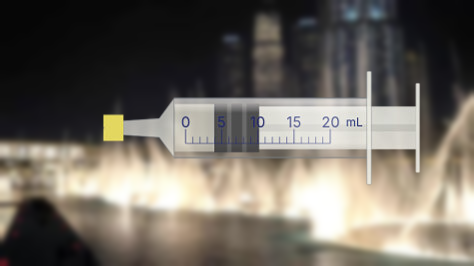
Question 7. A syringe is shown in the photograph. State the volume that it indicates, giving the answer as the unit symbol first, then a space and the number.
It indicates mL 4
